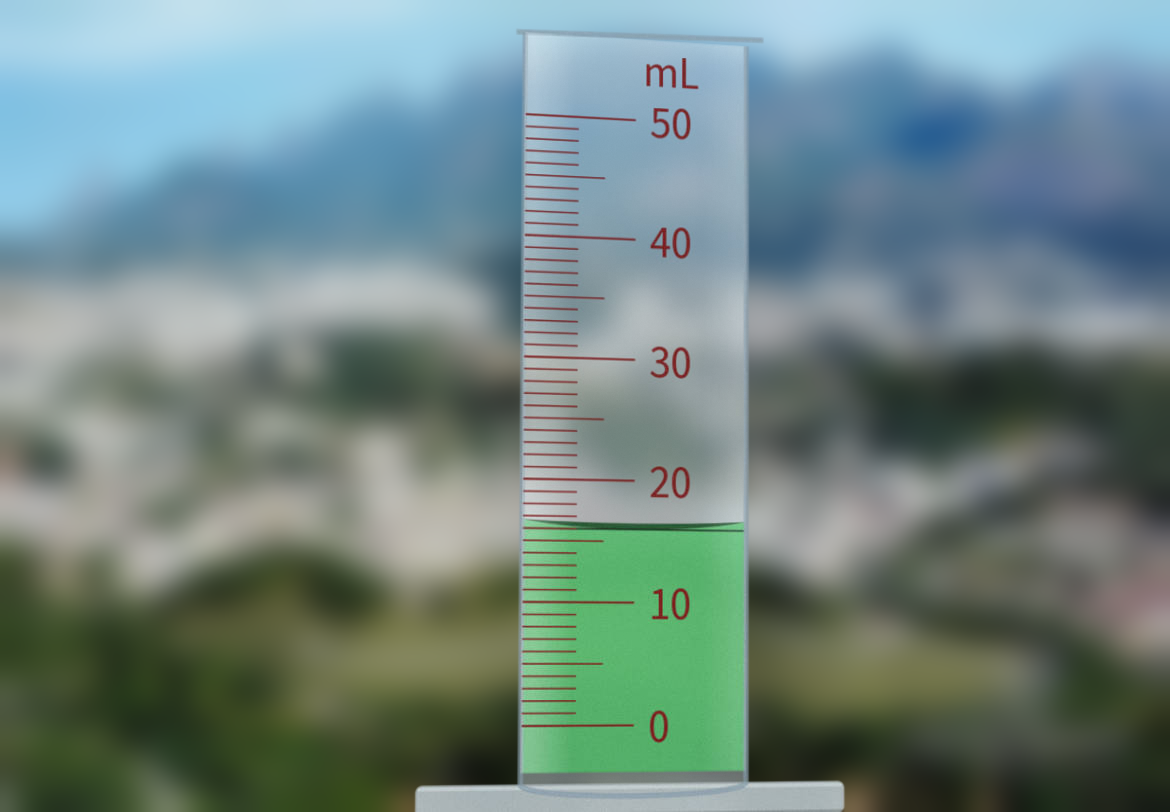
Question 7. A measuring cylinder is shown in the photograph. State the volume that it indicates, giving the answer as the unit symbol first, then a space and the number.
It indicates mL 16
